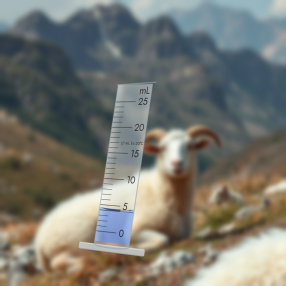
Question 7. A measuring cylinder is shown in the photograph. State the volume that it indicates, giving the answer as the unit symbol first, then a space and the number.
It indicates mL 4
